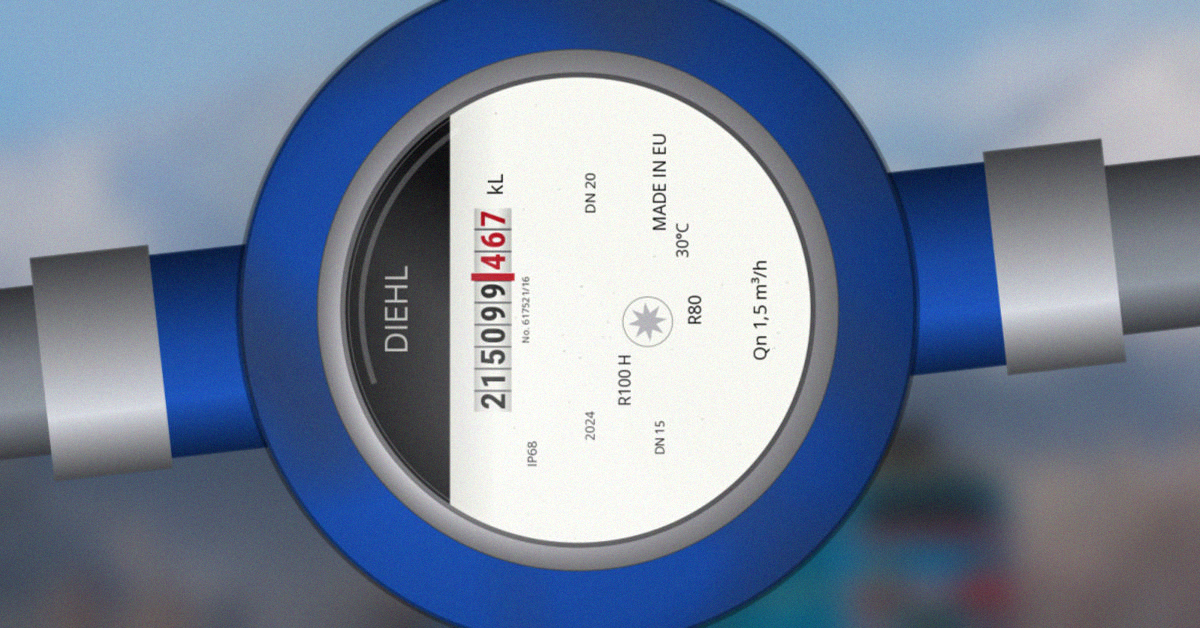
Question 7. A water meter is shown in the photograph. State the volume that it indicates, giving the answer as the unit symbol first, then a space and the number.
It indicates kL 215099.467
